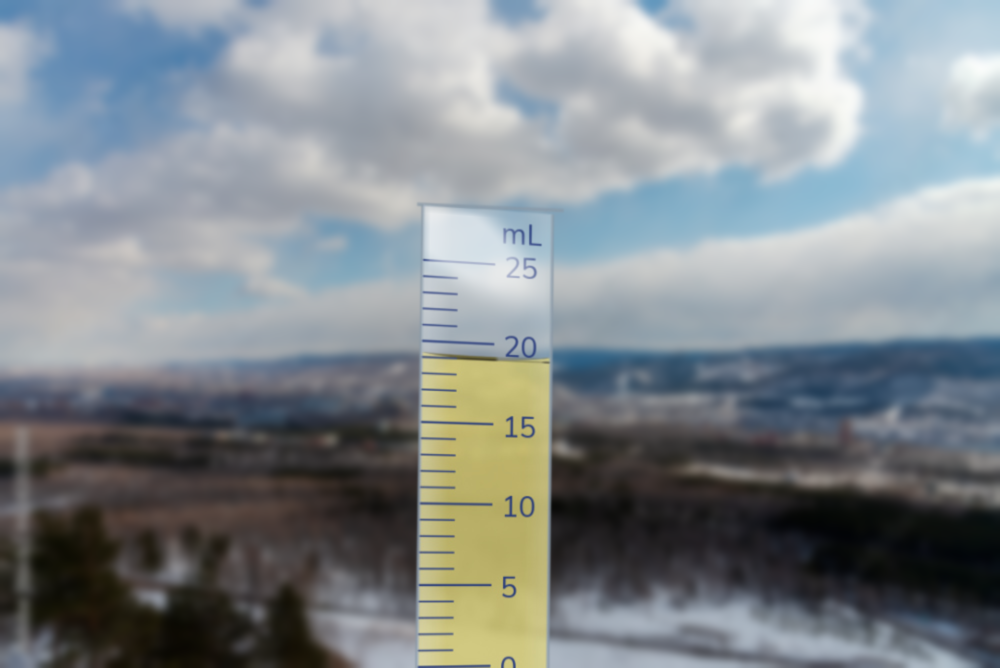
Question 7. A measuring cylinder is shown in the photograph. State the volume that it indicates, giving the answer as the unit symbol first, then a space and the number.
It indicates mL 19
